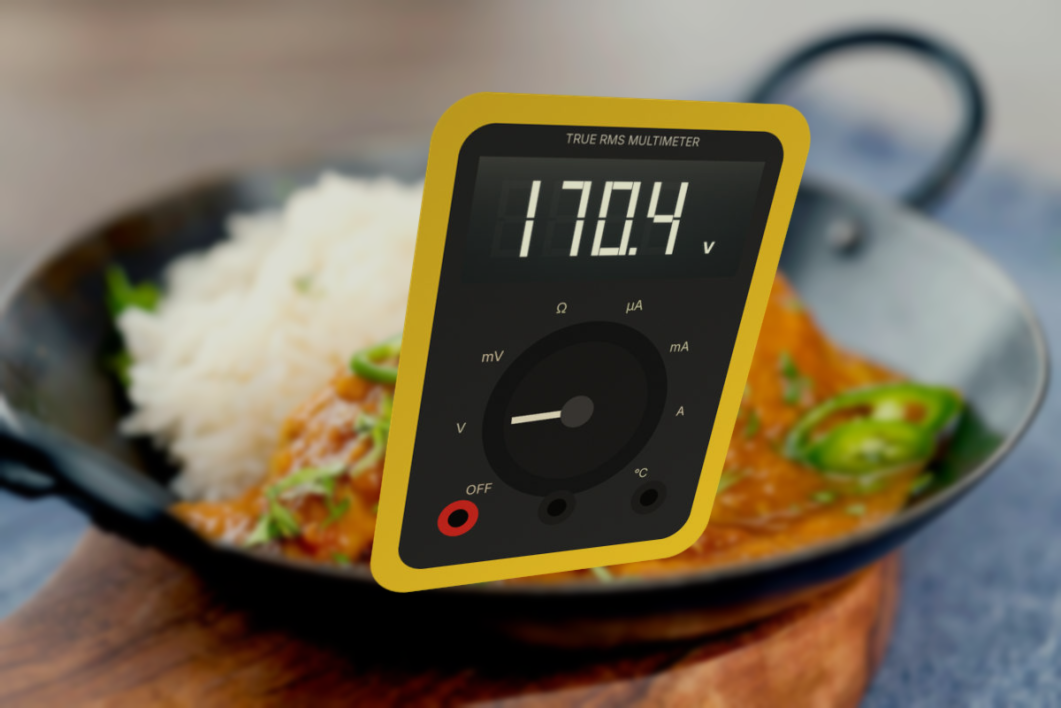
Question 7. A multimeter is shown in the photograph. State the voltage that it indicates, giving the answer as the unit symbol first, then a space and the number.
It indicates V 170.4
